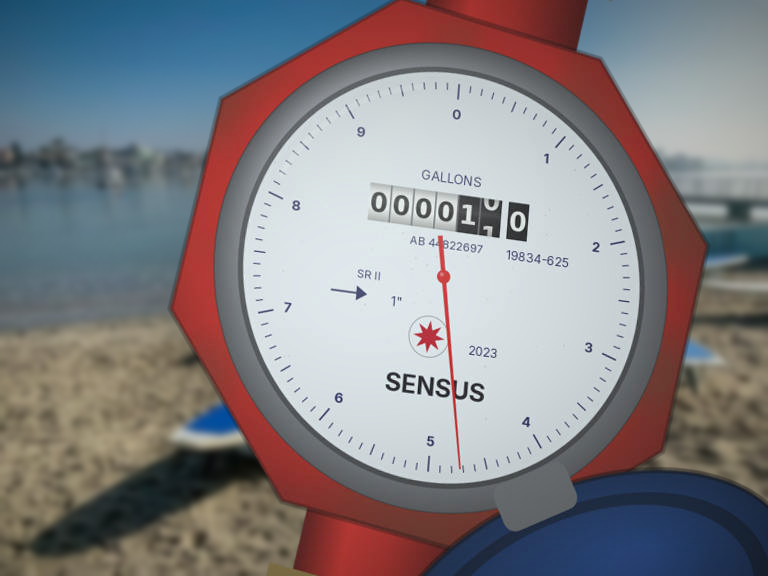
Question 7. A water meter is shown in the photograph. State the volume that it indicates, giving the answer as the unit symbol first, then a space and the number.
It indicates gal 104.7
